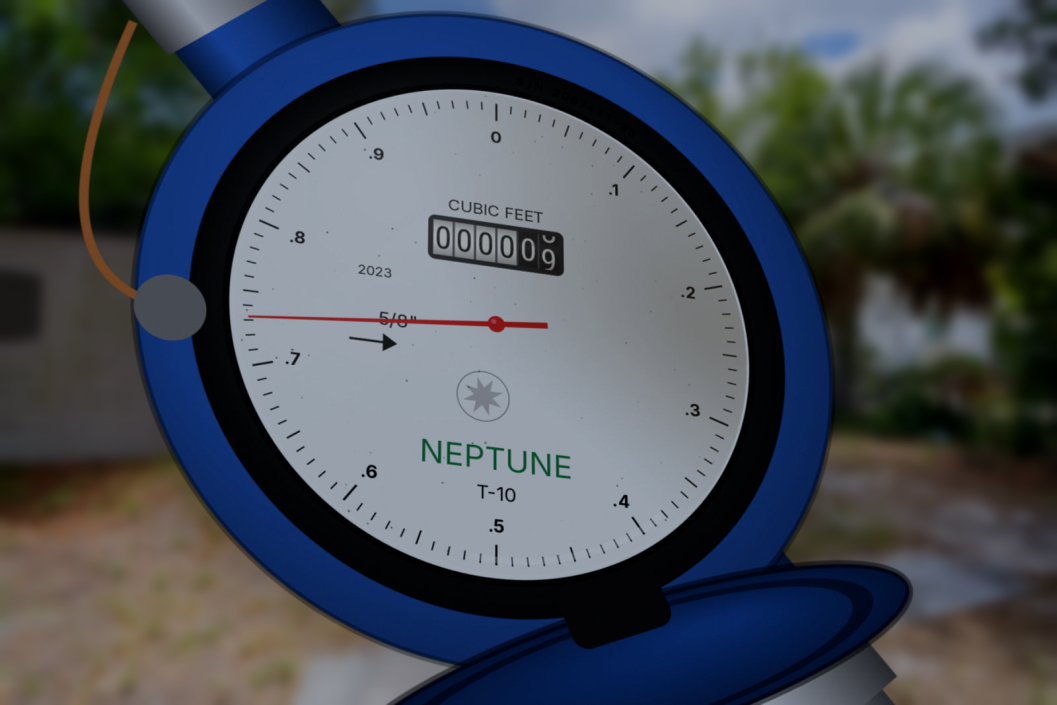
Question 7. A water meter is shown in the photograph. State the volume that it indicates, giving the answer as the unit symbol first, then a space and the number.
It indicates ft³ 8.73
